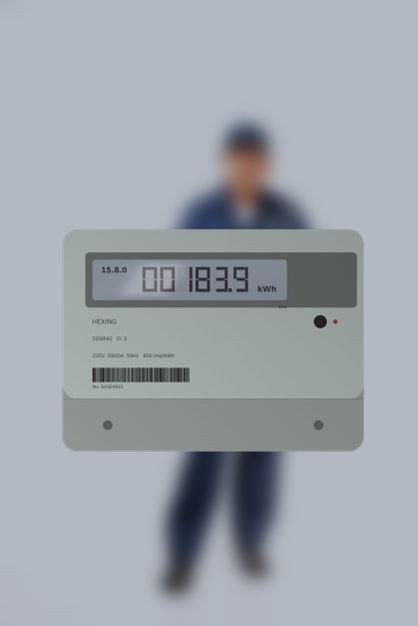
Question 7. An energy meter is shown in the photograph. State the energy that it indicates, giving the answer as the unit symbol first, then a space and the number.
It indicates kWh 183.9
